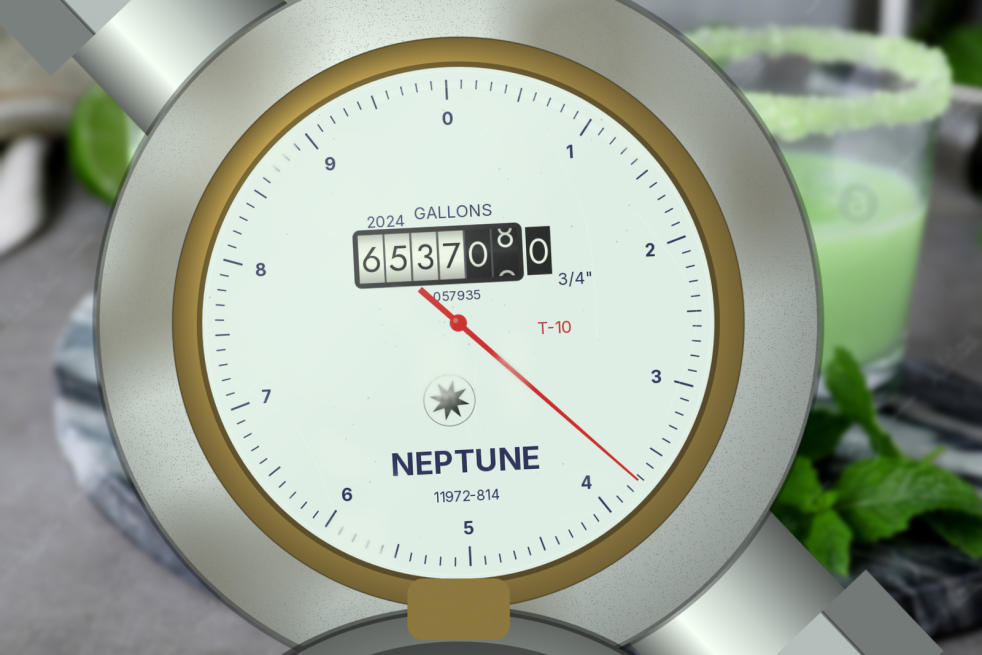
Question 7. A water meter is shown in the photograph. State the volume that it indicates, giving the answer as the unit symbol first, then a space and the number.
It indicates gal 6537083.7
